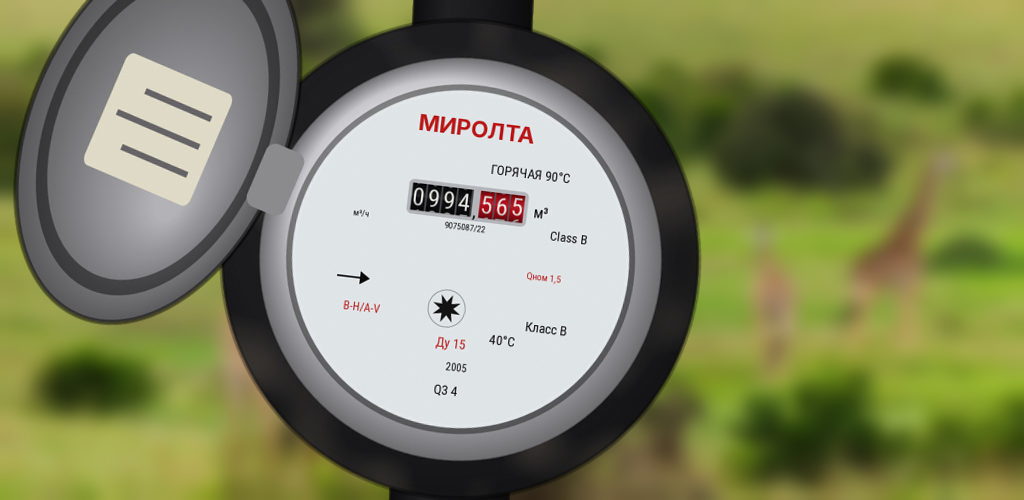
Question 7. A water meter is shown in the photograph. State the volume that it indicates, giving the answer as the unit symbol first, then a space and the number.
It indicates m³ 994.565
